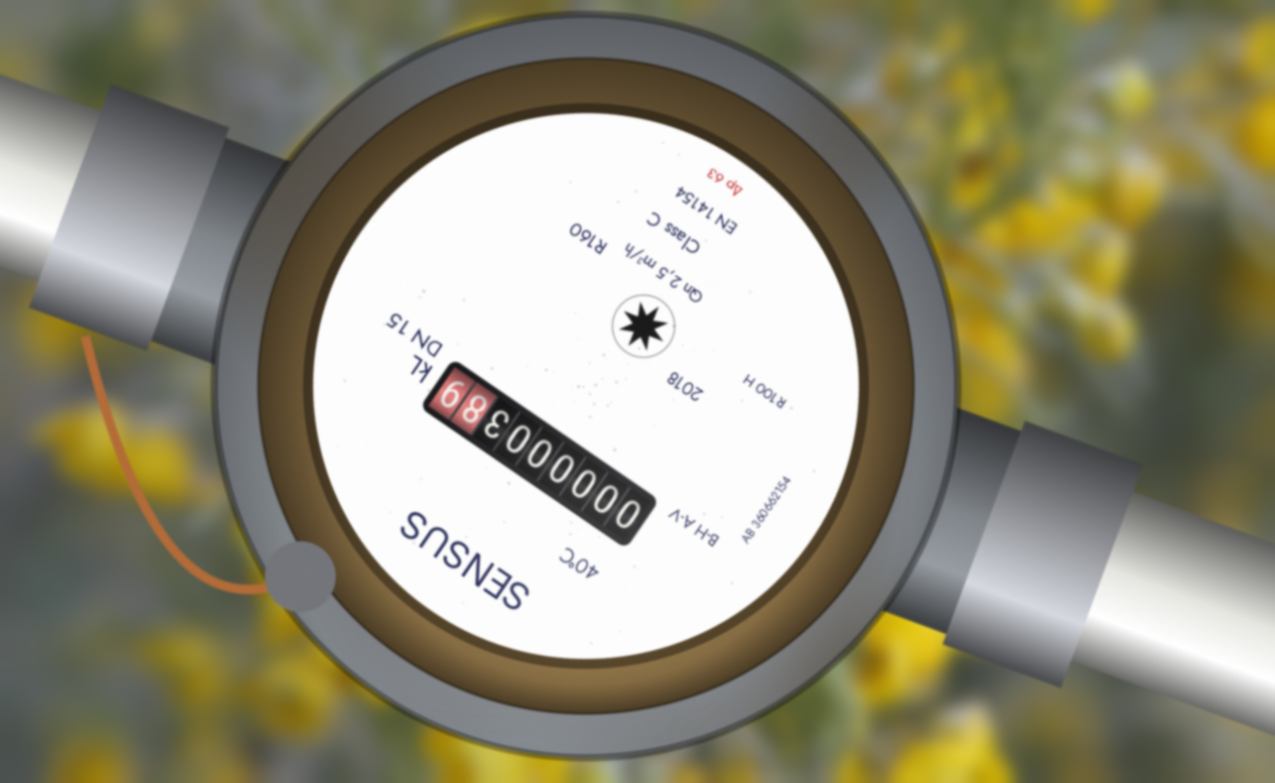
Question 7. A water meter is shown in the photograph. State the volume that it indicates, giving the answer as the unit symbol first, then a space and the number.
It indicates kL 3.89
